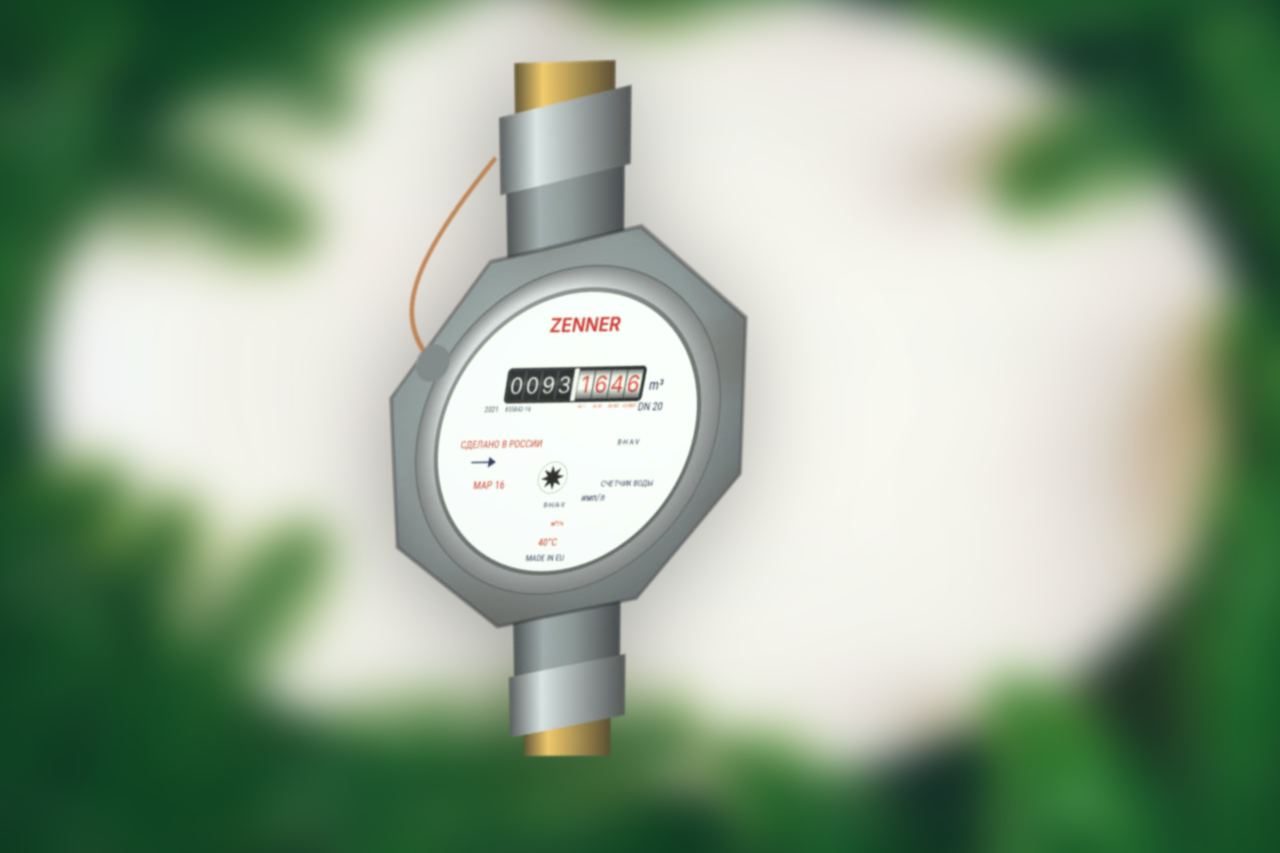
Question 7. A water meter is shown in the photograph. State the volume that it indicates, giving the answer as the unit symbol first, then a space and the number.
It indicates m³ 93.1646
